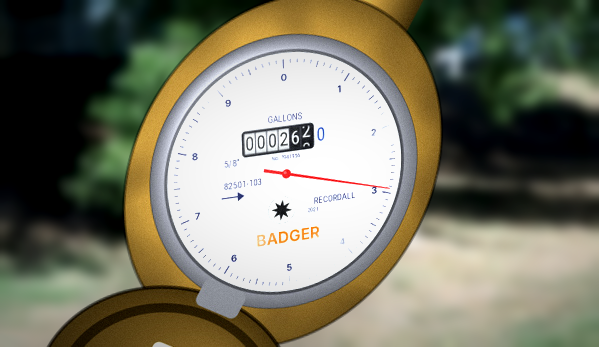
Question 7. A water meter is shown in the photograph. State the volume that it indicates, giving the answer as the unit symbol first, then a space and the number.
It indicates gal 2622.9
